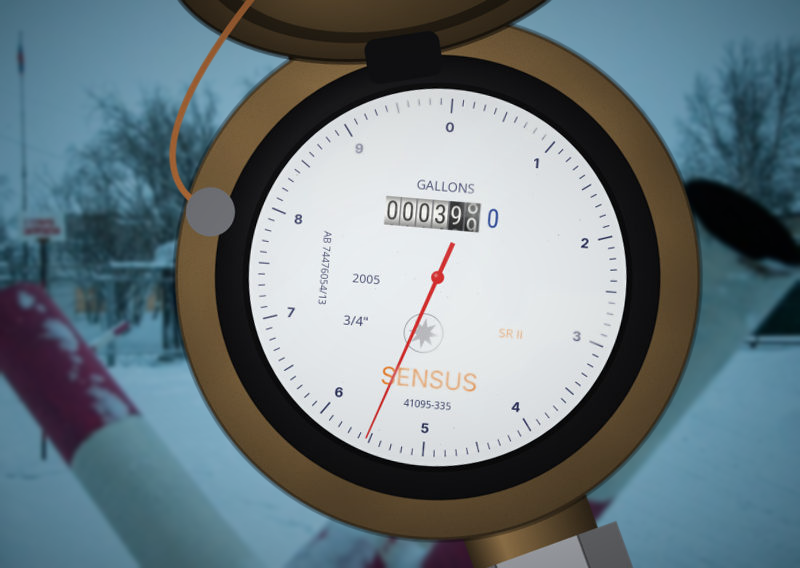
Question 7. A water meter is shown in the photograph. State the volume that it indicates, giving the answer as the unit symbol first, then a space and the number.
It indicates gal 3985.5
